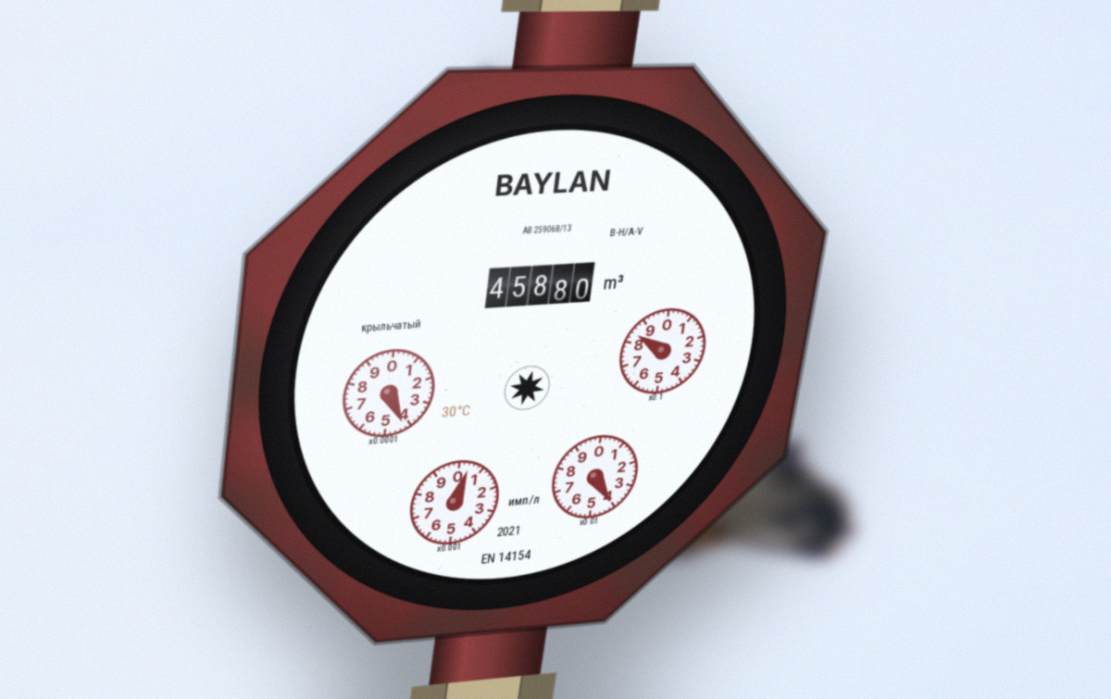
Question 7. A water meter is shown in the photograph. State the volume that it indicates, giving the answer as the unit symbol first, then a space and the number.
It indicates m³ 45879.8404
